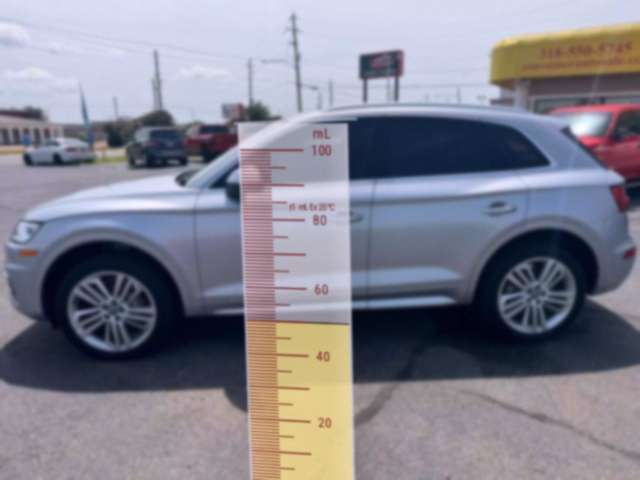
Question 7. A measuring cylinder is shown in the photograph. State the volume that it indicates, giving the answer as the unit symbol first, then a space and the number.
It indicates mL 50
